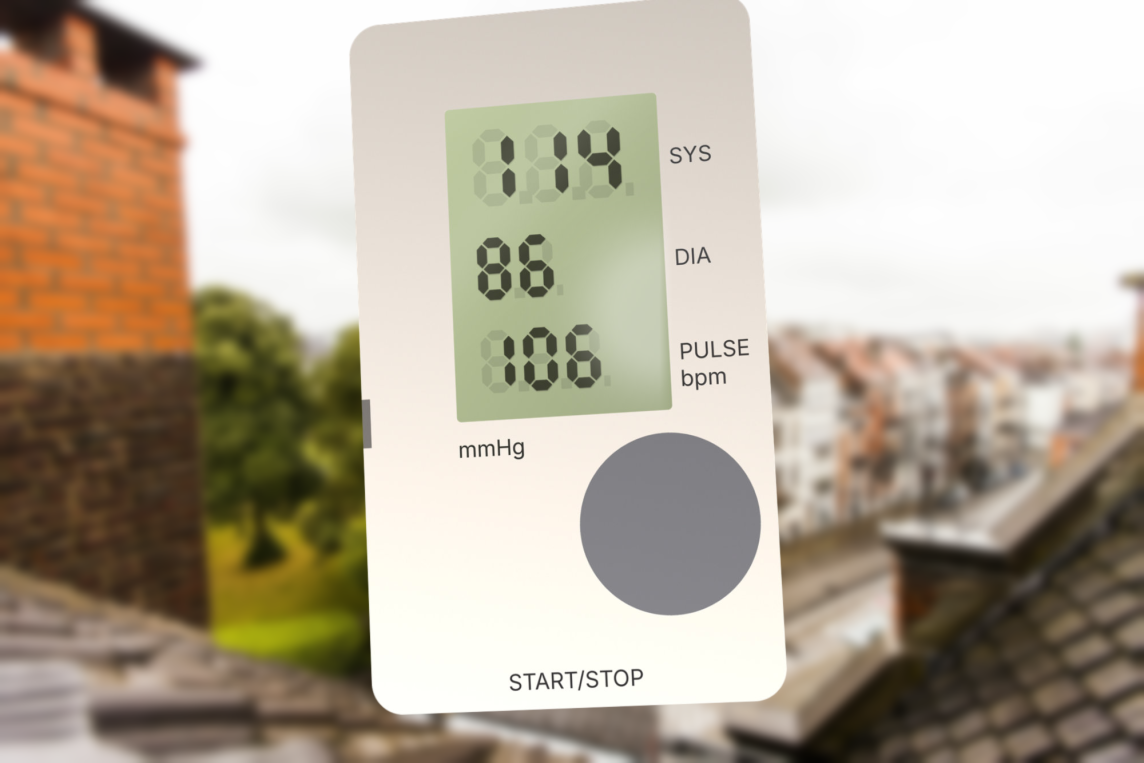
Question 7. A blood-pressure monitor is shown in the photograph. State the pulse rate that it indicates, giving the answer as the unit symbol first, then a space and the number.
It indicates bpm 106
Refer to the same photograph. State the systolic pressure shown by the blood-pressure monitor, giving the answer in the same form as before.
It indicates mmHg 114
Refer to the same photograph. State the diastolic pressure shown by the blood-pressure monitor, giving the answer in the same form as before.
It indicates mmHg 86
